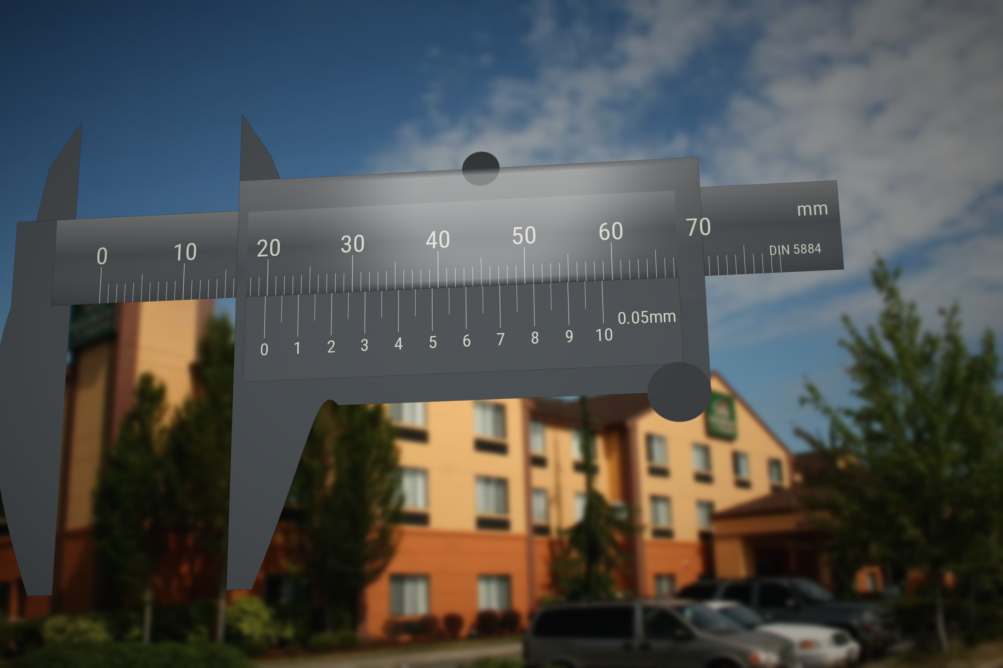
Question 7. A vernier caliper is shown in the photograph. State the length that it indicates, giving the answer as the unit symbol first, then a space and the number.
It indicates mm 19.8
